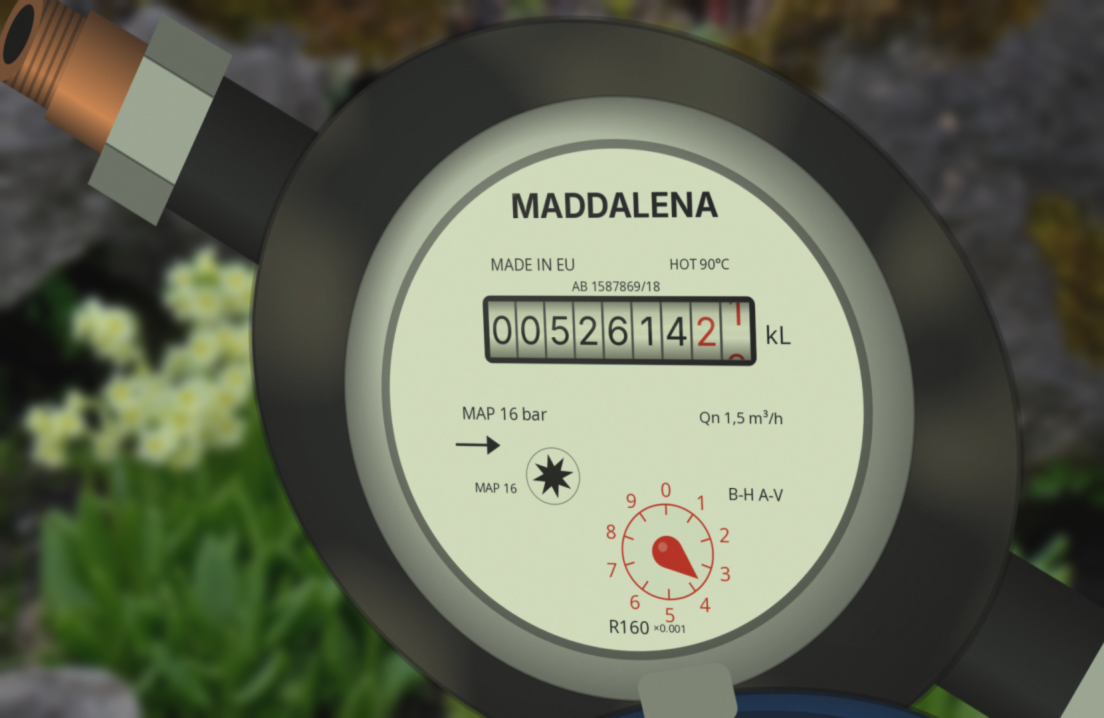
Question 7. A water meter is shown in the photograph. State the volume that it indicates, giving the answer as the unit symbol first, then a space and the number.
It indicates kL 52614.213
